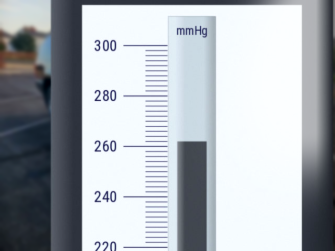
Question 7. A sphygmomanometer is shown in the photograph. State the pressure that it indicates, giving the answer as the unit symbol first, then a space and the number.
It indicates mmHg 262
